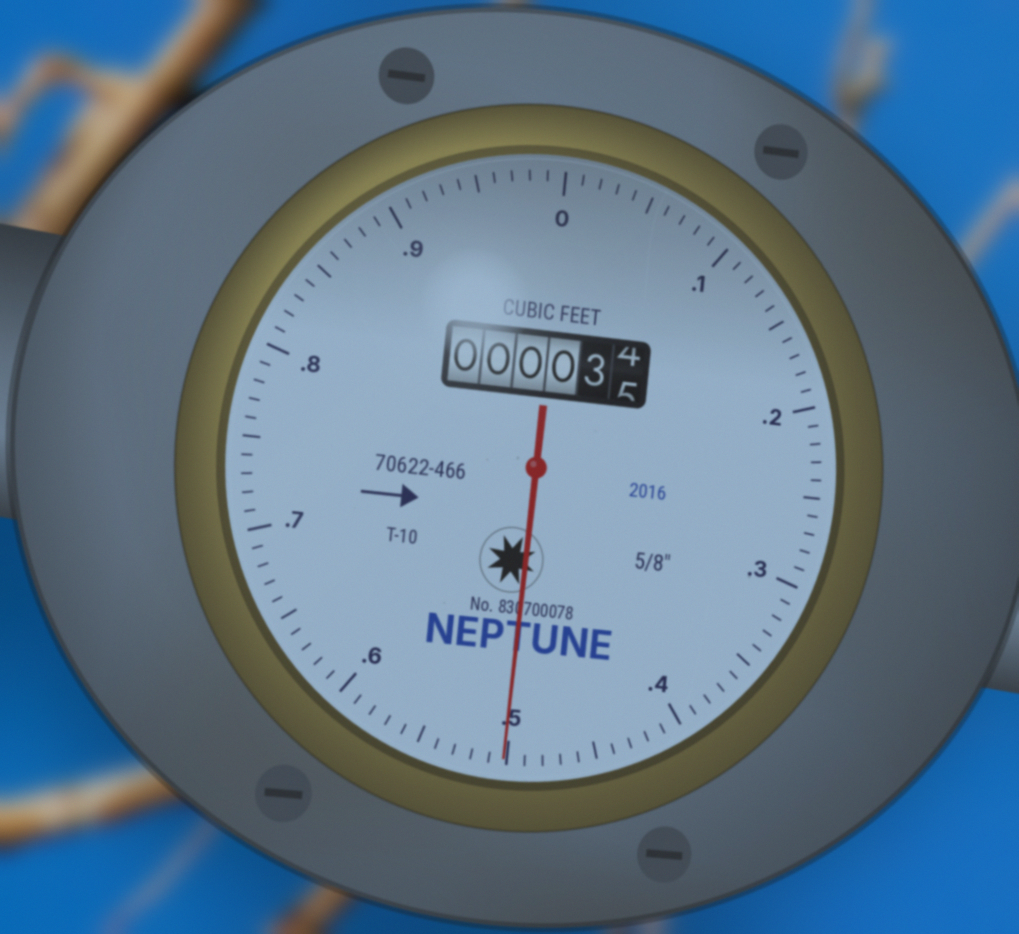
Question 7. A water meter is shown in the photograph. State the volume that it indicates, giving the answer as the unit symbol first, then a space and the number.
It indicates ft³ 34.50
